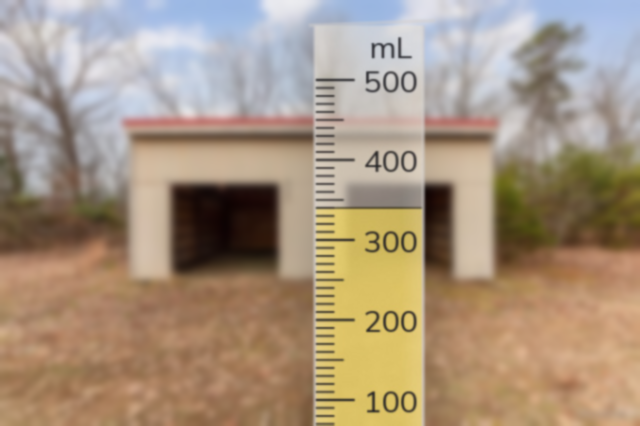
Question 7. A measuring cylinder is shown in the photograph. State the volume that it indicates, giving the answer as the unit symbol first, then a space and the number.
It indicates mL 340
